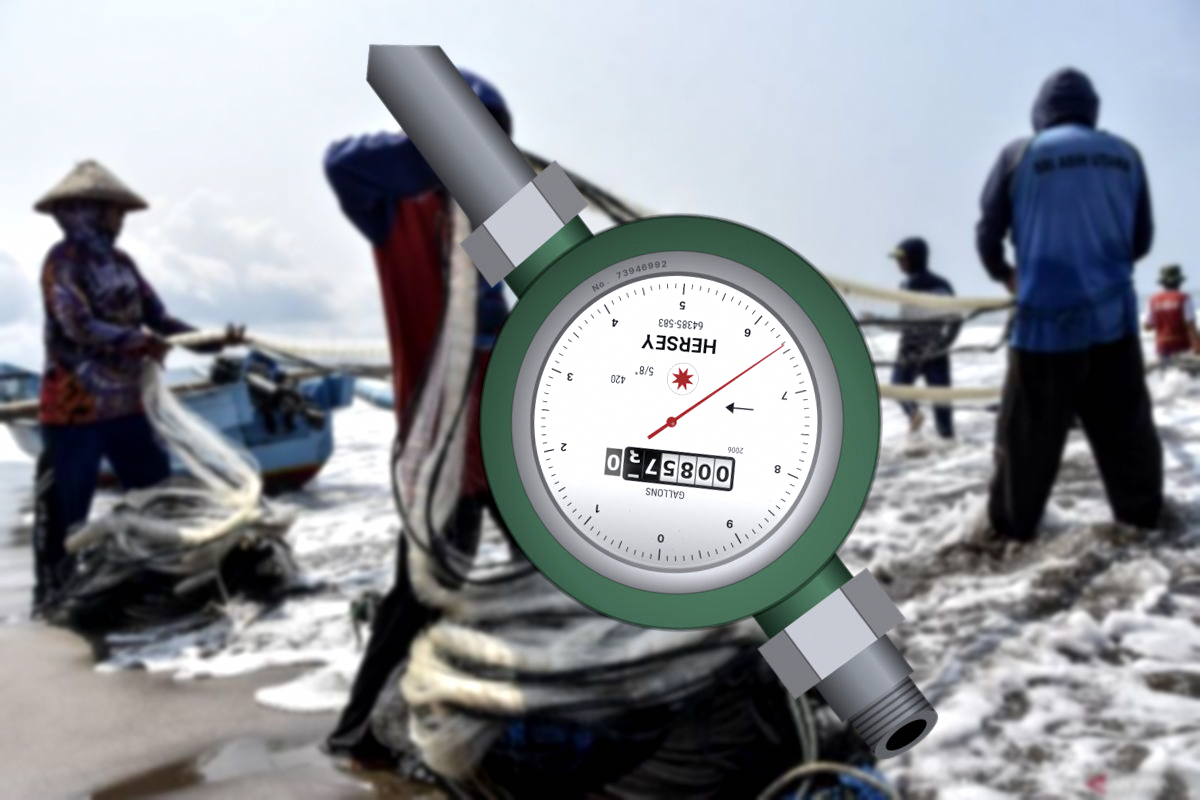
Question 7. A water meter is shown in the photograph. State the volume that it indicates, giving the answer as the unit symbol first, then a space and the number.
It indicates gal 85726.4
